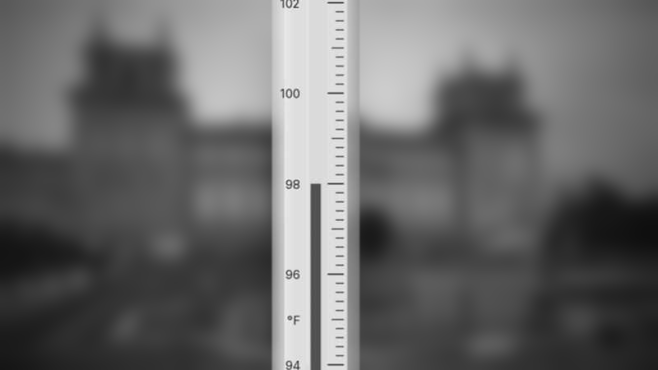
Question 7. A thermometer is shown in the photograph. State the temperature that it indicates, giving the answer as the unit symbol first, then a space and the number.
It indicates °F 98
